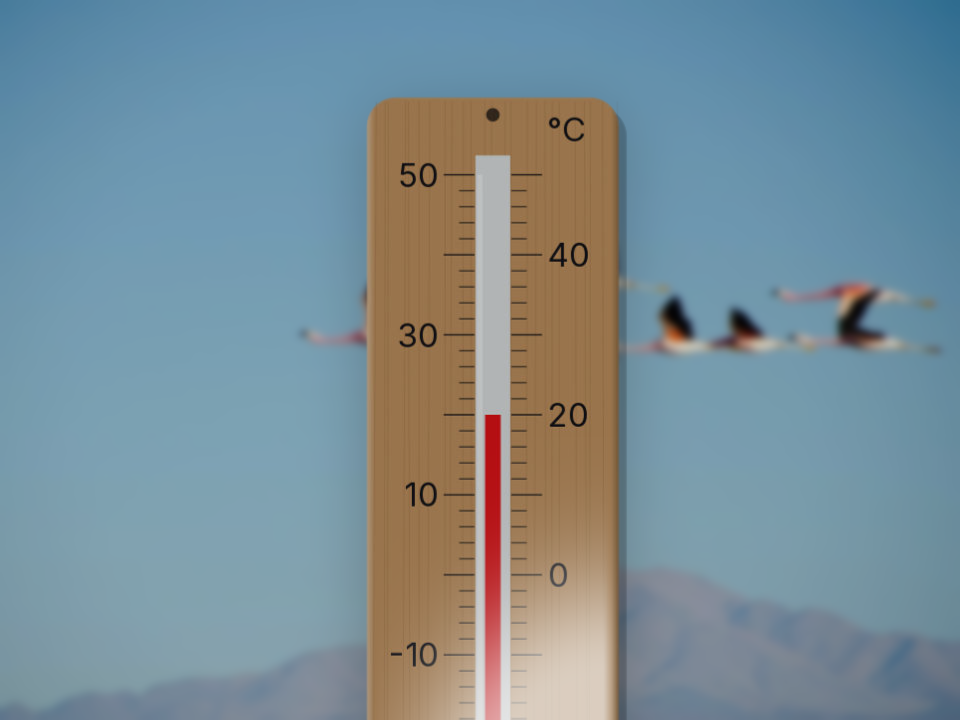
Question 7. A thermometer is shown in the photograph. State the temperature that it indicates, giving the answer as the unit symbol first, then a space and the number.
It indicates °C 20
